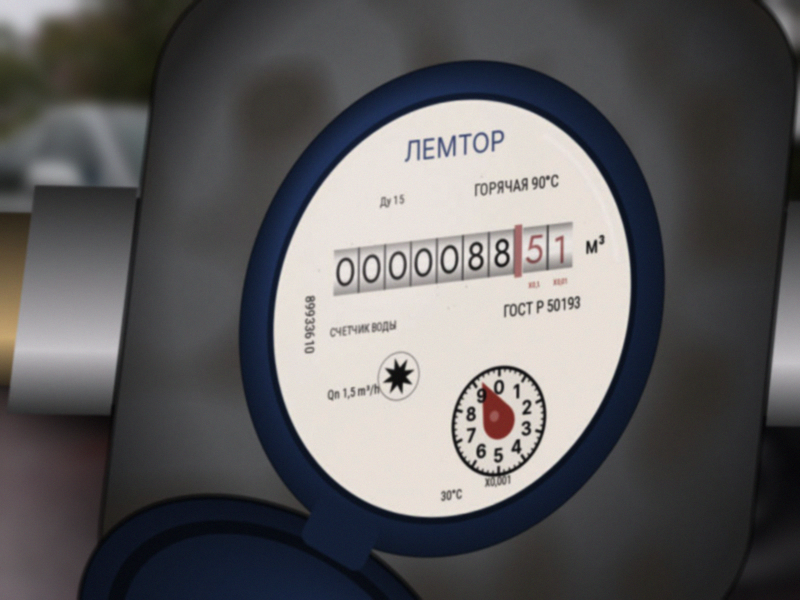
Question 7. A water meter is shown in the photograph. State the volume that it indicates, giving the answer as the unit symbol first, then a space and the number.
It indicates m³ 88.509
